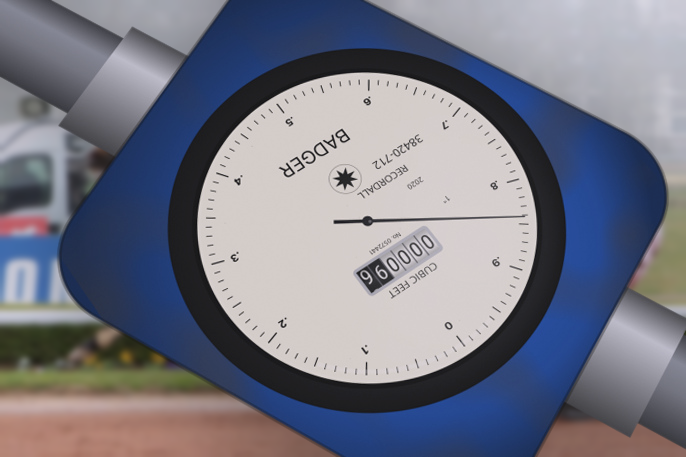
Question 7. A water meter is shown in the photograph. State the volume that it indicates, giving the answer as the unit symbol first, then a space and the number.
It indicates ft³ 95.84
